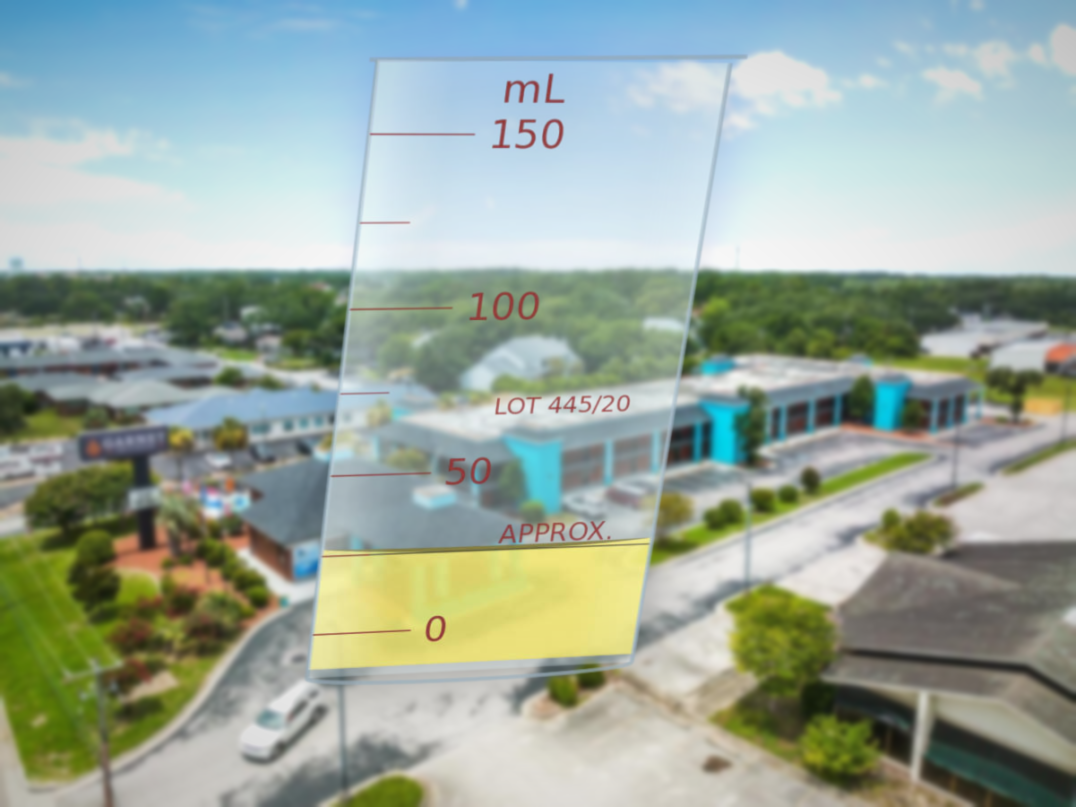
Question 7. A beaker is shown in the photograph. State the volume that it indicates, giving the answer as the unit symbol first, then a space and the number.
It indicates mL 25
